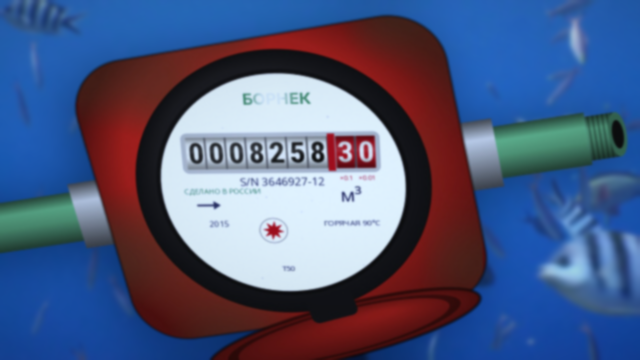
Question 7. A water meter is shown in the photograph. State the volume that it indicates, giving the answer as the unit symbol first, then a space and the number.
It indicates m³ 8258.30
